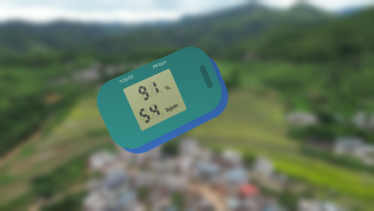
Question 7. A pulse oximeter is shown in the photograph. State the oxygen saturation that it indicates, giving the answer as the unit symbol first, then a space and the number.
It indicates % 91
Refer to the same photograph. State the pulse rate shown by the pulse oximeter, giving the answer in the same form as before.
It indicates bpm 54
